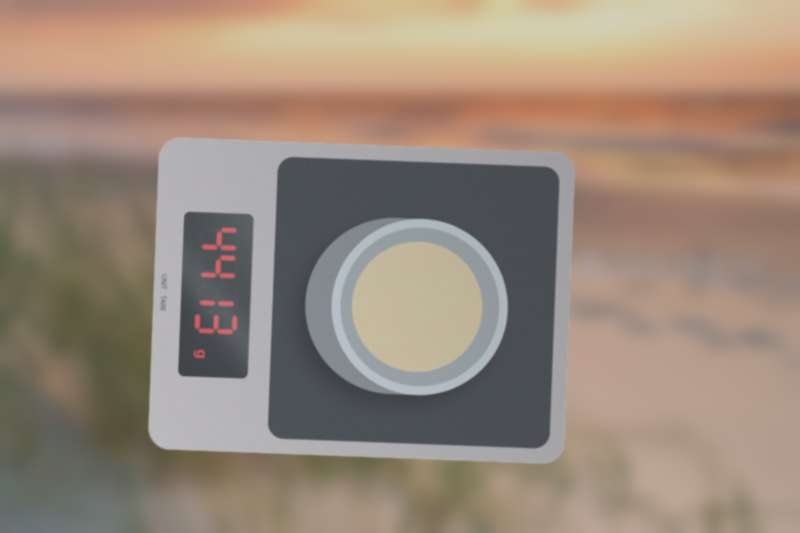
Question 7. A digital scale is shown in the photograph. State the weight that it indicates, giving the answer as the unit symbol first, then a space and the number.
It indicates g 4413
